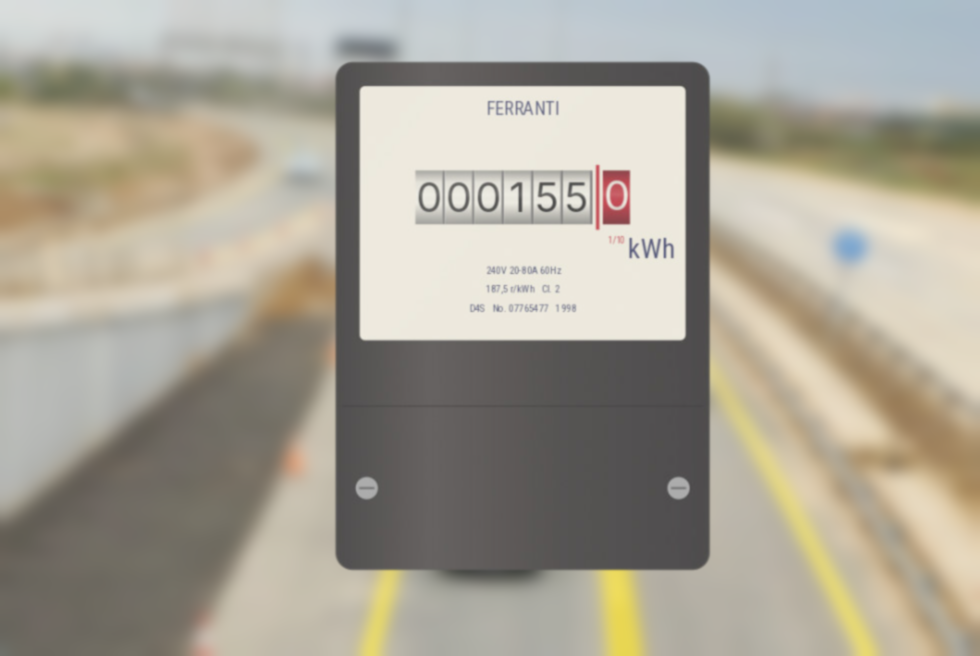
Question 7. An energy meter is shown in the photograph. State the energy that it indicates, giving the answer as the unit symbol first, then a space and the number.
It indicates kWh 155.0
